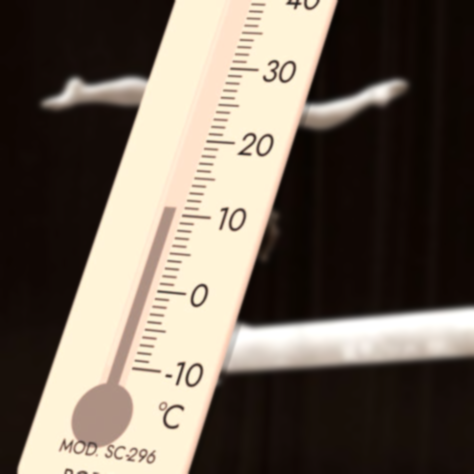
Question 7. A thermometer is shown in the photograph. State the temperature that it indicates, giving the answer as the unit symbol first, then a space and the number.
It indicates °C 11
